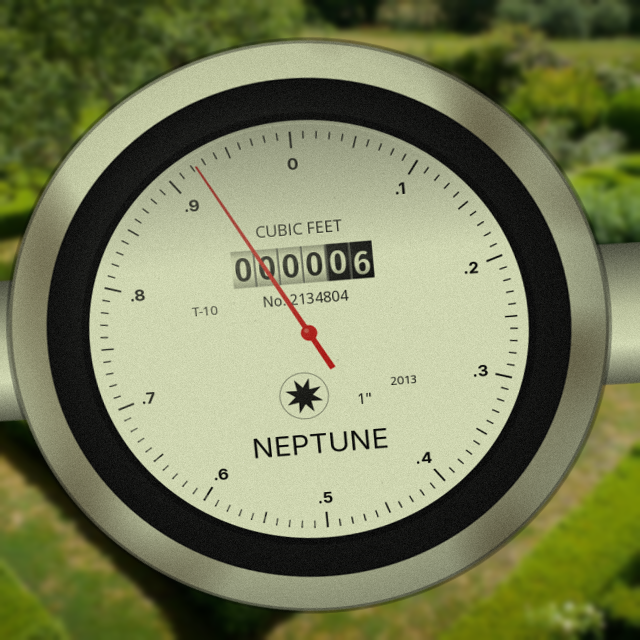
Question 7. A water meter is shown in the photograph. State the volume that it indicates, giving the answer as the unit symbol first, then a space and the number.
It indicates ft³ 5.92
